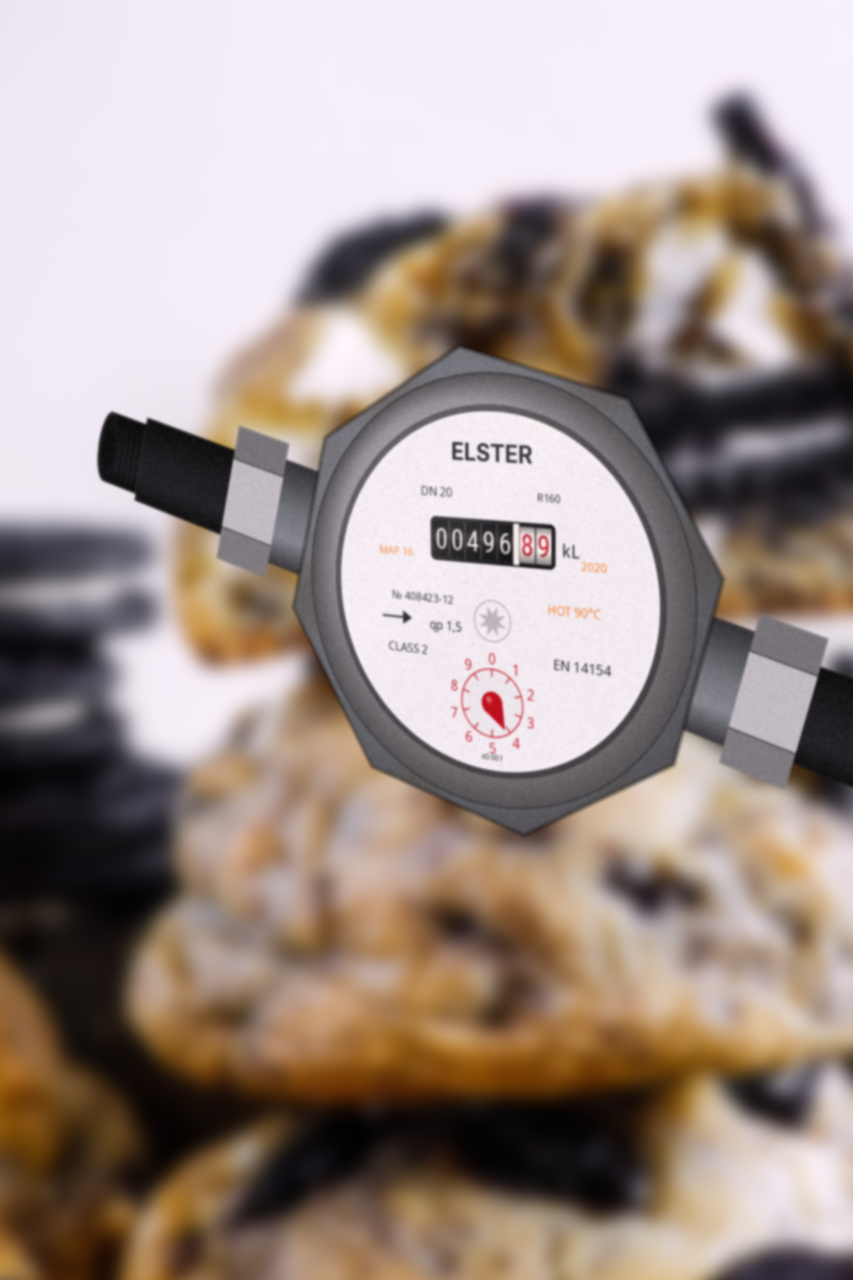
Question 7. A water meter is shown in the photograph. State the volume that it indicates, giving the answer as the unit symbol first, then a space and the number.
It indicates kL 496.894
